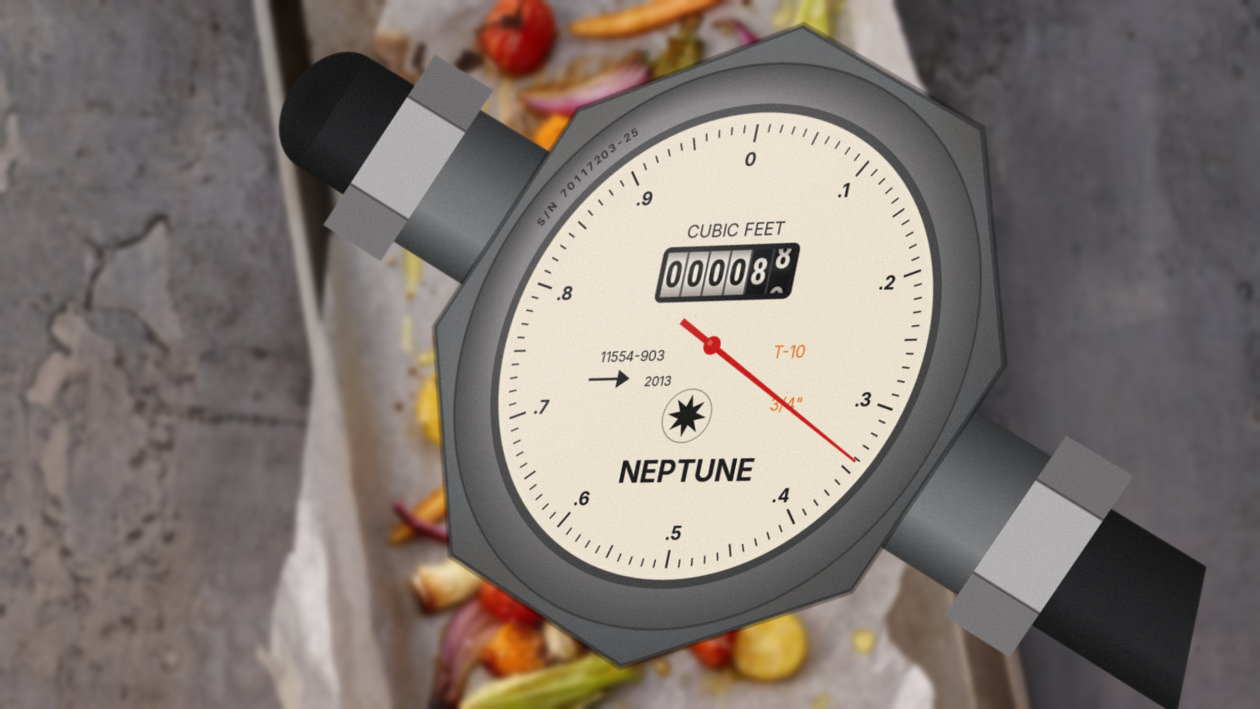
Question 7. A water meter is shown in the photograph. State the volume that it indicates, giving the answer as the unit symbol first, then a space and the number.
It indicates ft³ 88.34
